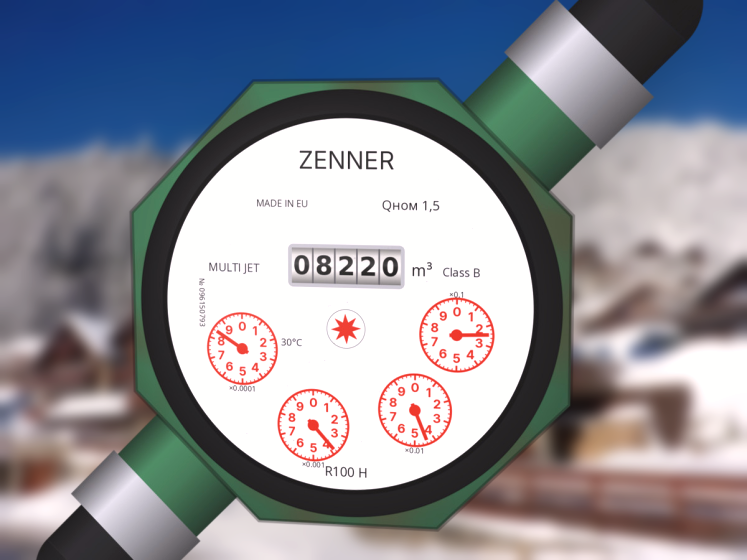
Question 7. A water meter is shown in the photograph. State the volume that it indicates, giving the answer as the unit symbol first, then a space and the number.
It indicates m³ 8220.2438
